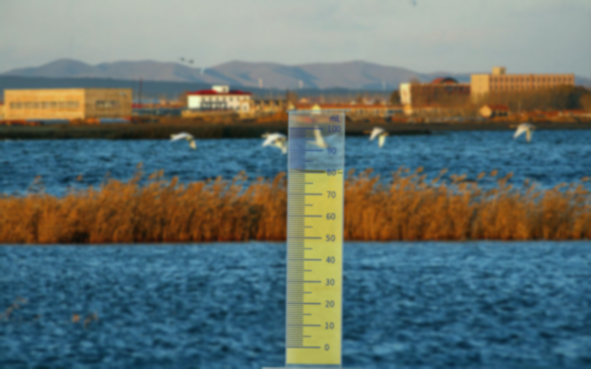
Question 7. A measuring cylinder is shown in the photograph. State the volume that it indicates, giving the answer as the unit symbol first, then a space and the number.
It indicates mL 80
